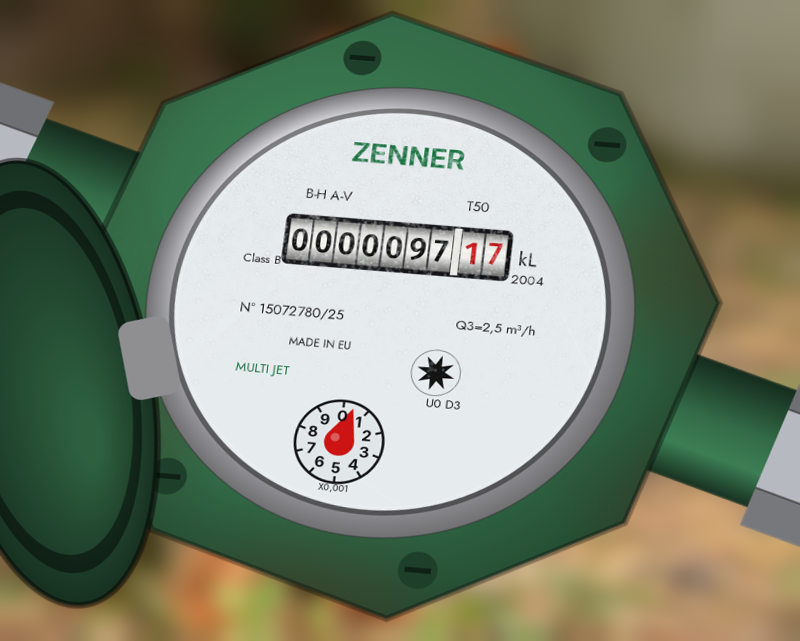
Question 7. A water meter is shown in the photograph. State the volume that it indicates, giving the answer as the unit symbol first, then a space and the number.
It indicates kL 97.170
